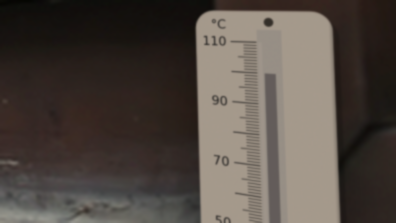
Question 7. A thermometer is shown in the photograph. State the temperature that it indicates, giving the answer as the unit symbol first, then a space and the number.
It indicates °C 100
